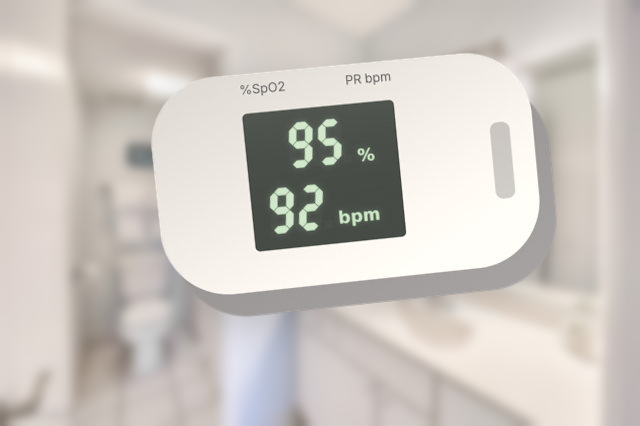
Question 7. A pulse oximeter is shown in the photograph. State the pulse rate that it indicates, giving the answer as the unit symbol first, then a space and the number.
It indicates bpm 92
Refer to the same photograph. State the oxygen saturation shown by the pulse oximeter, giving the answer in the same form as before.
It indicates % 95
